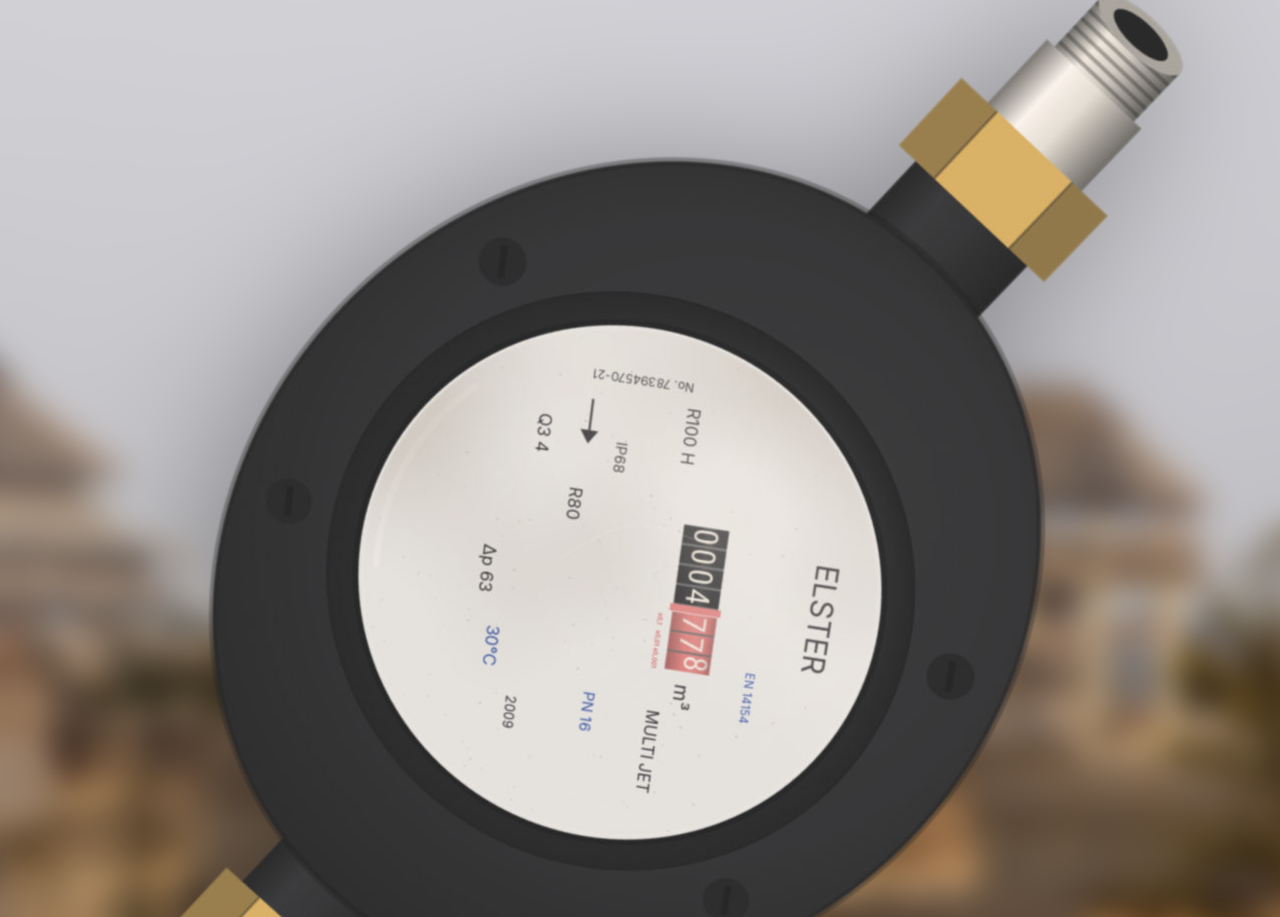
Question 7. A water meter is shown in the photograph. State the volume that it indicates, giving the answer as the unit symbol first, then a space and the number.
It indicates m³ 4.778
